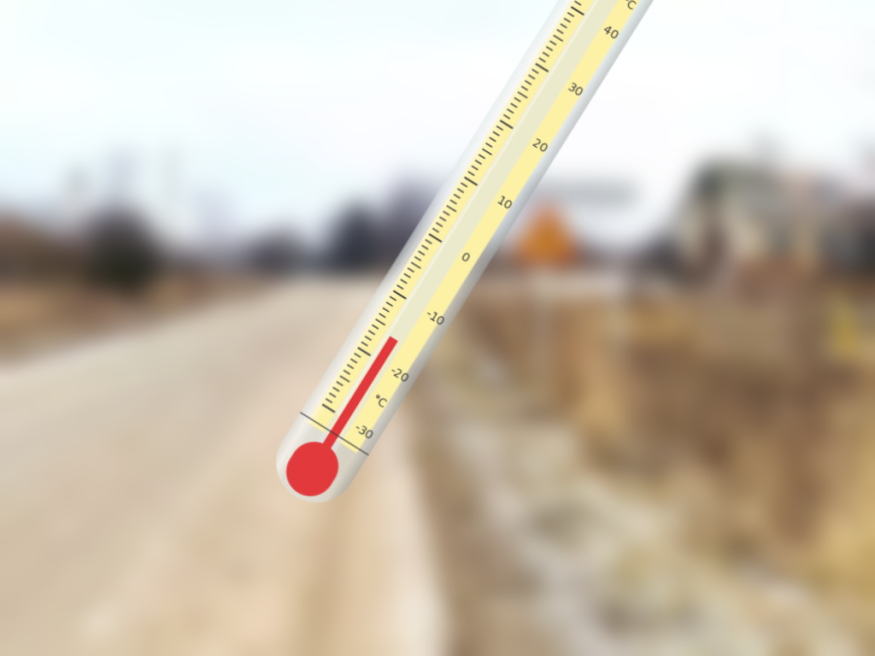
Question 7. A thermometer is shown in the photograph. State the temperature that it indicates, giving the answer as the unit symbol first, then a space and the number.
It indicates °C -16
